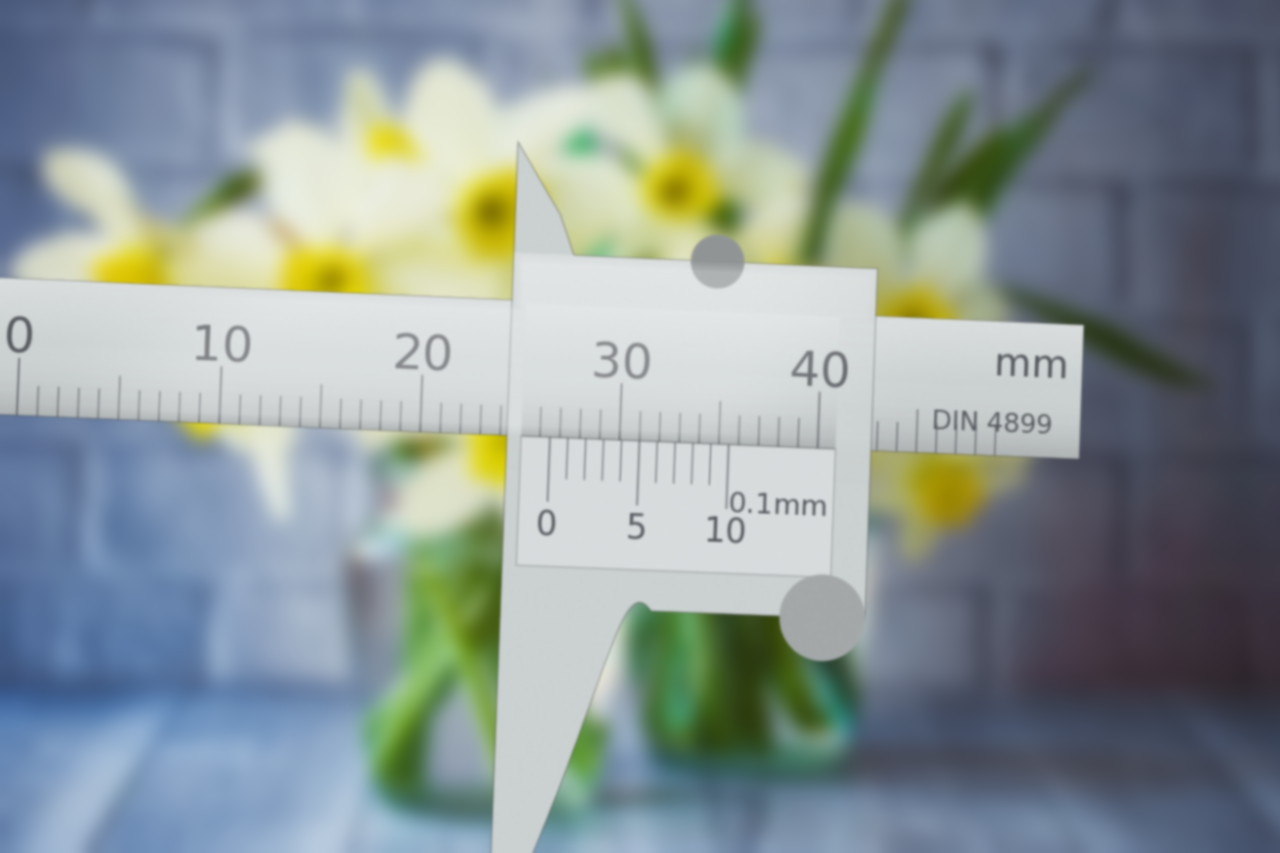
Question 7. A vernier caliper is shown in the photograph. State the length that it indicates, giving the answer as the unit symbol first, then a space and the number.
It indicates mm 26.5
